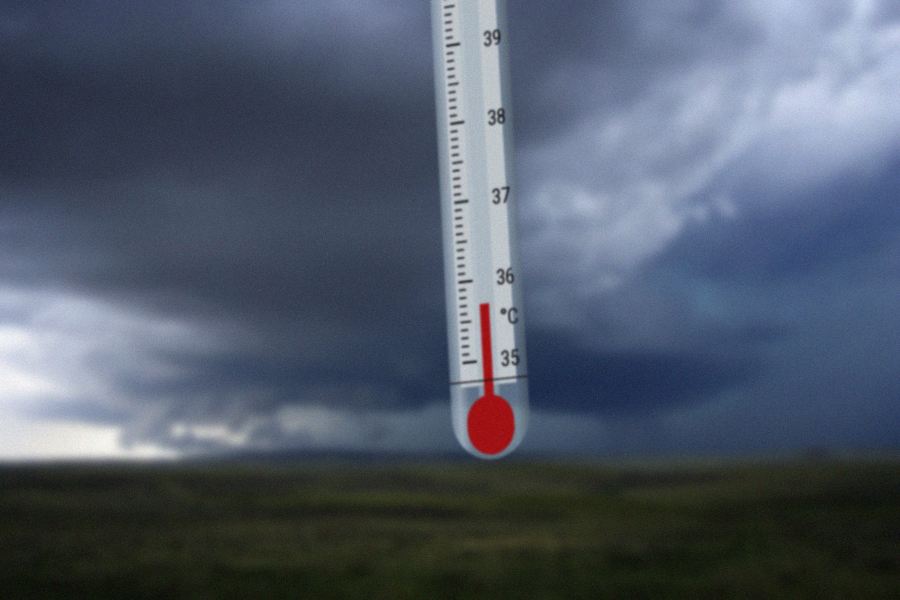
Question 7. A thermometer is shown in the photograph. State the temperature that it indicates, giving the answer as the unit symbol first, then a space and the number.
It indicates °C 35.7
